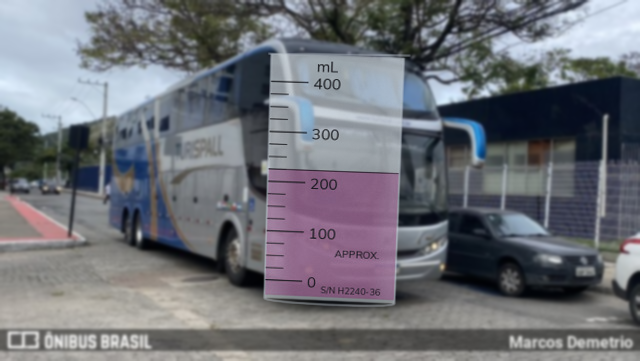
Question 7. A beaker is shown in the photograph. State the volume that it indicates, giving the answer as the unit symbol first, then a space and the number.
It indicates mL 225
